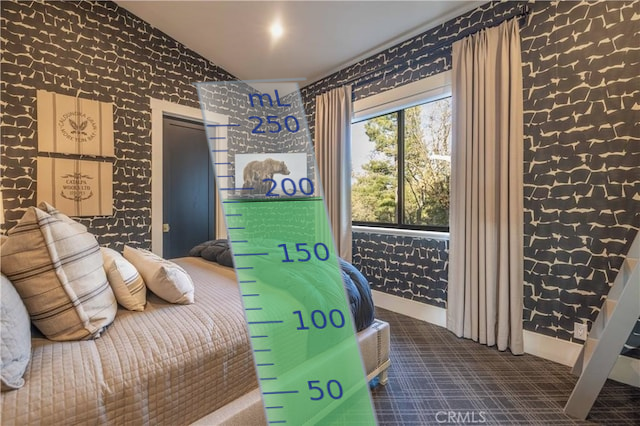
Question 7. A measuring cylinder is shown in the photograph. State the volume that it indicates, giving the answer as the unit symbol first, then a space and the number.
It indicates mL 190
